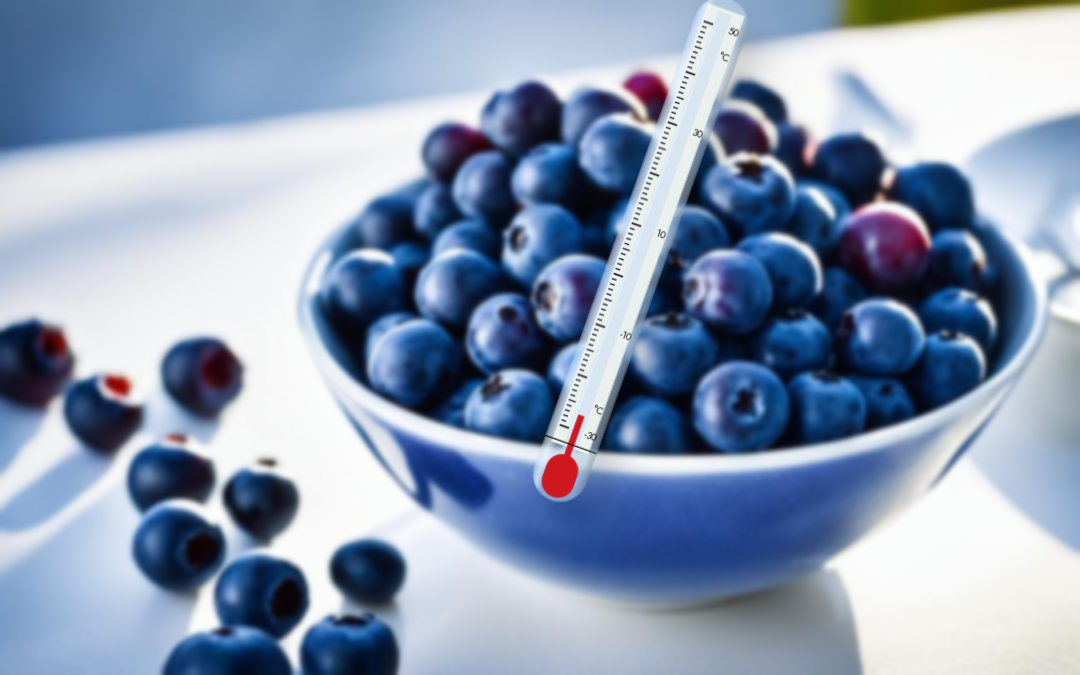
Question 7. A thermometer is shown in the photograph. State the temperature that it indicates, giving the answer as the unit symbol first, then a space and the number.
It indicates °C -27
